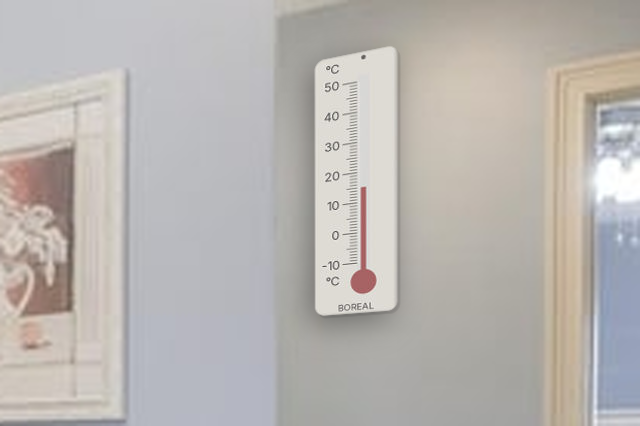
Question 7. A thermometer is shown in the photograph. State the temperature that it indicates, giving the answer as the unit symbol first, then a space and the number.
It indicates °C 15
